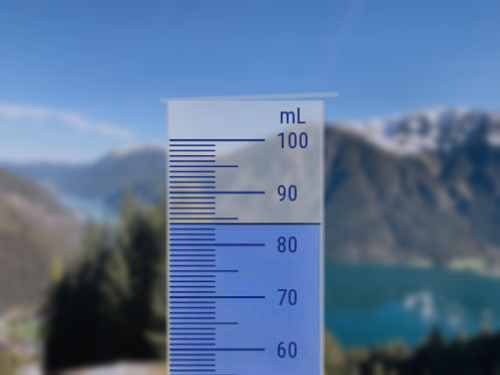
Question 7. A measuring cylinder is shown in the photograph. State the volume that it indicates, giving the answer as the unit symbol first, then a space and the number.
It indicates mL 84
